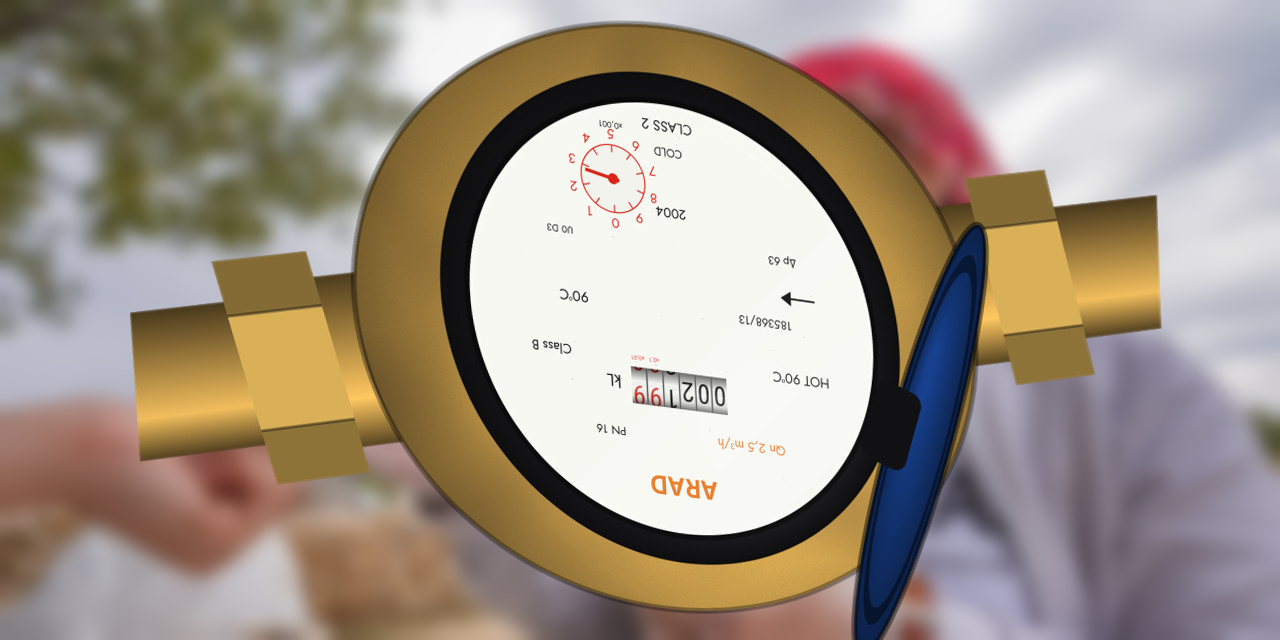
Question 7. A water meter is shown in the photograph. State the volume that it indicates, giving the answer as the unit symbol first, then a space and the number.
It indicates kL 21.992
